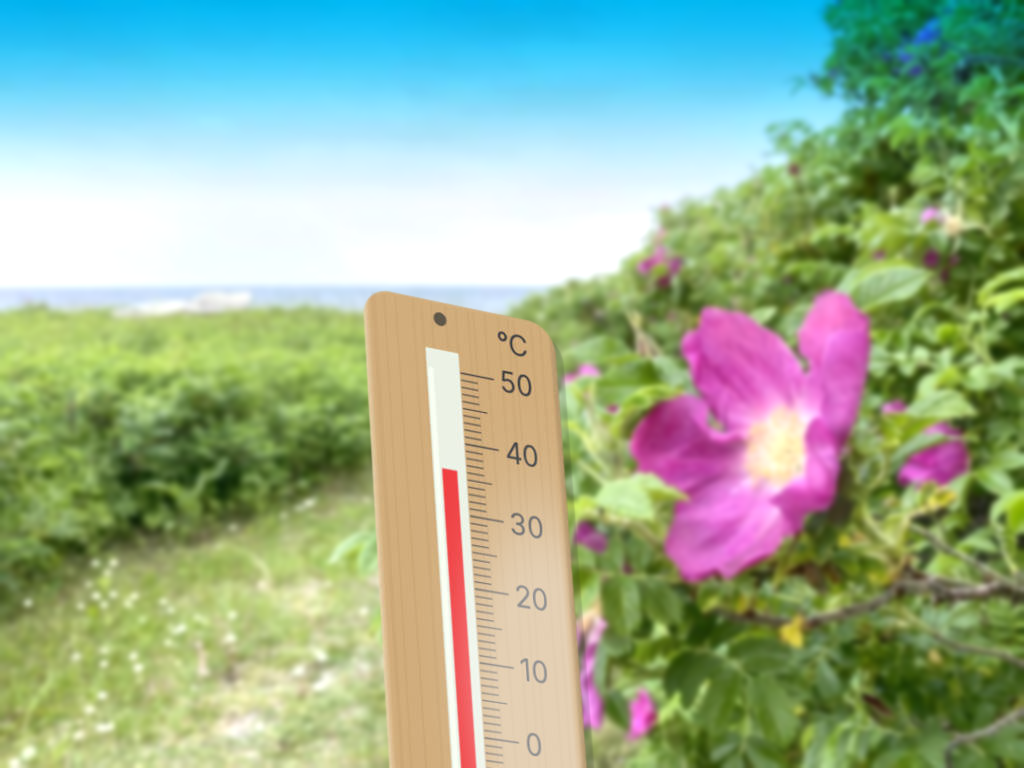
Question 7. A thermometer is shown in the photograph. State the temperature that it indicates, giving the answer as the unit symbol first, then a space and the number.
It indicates °C 36
